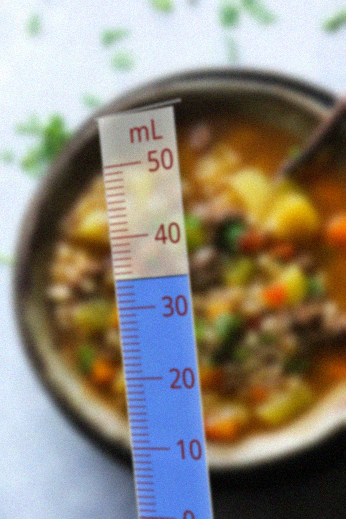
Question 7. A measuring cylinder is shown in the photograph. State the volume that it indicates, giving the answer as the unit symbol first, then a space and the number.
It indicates mL 34
